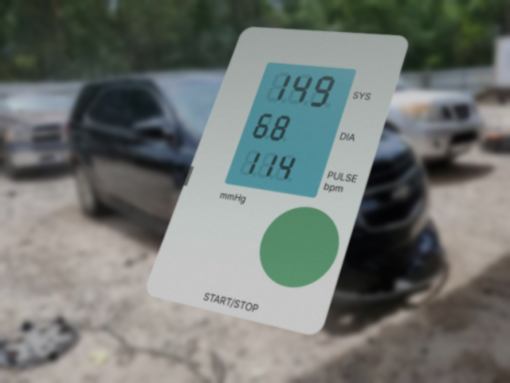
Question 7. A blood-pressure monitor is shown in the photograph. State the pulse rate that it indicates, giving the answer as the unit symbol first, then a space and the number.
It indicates bpm 114
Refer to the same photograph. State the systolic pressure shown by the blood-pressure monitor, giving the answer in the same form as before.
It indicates mmHg 149
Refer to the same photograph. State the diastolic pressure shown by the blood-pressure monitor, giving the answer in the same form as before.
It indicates mmHg 68
